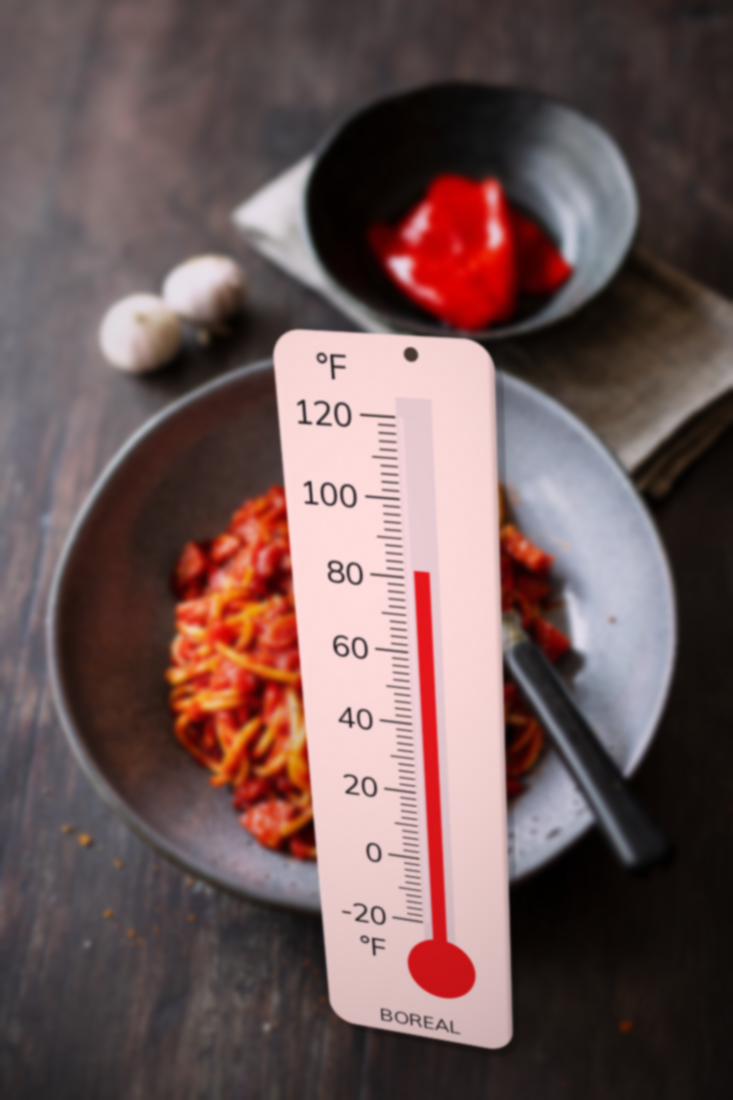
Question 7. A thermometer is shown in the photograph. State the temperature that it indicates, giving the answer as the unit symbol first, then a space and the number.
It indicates °F 82
